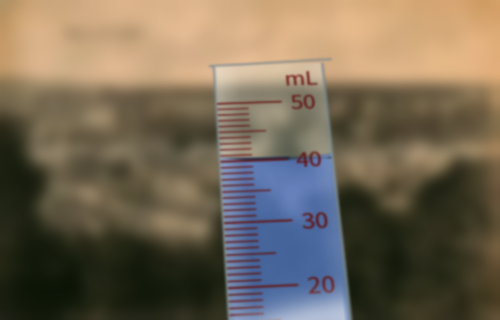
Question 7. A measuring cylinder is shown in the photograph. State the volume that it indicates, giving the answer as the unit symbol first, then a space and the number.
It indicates mL 40
